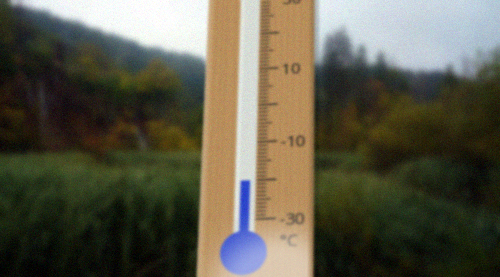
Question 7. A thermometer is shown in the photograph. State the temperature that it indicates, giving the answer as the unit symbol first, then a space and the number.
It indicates °C -20
